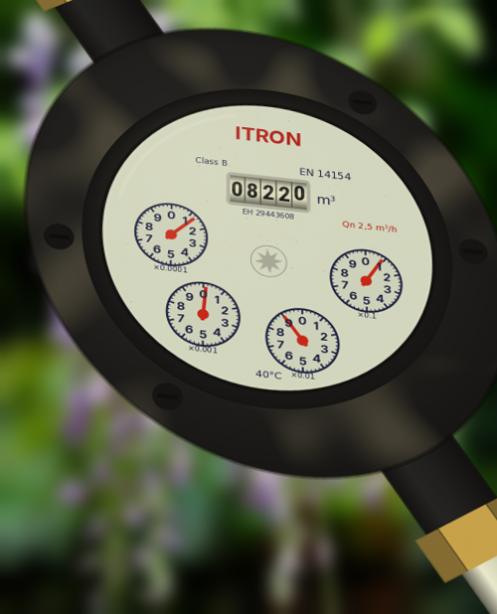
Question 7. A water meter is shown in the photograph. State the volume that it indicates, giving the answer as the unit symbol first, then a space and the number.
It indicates m³ 8220.0901
